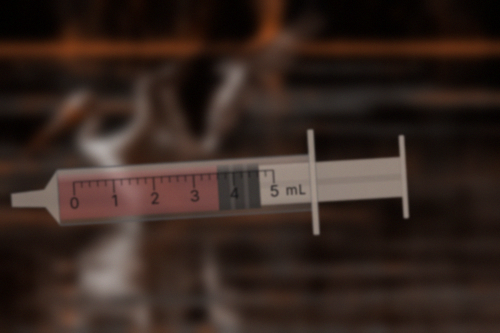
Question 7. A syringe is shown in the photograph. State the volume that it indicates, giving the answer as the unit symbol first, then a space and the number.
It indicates mL 3.6
